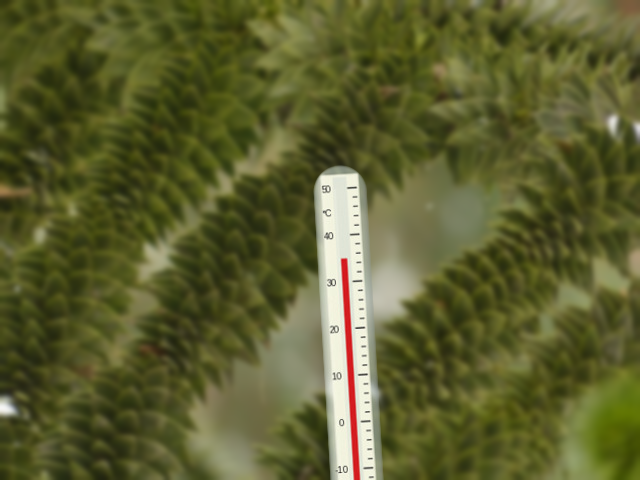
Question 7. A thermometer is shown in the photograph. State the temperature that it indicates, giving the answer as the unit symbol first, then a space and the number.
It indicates °C 35
